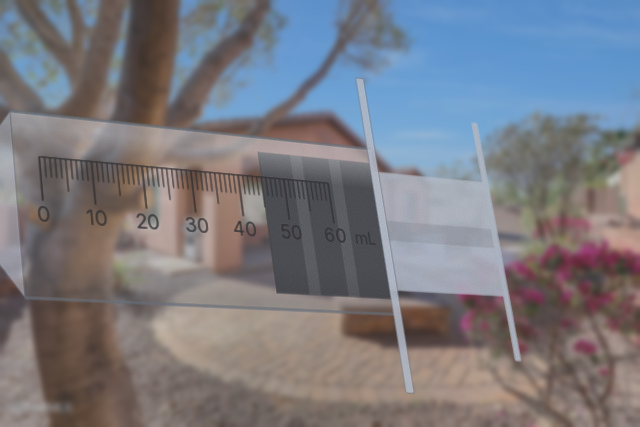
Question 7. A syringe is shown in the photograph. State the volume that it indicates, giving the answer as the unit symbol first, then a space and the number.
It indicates mL 45
